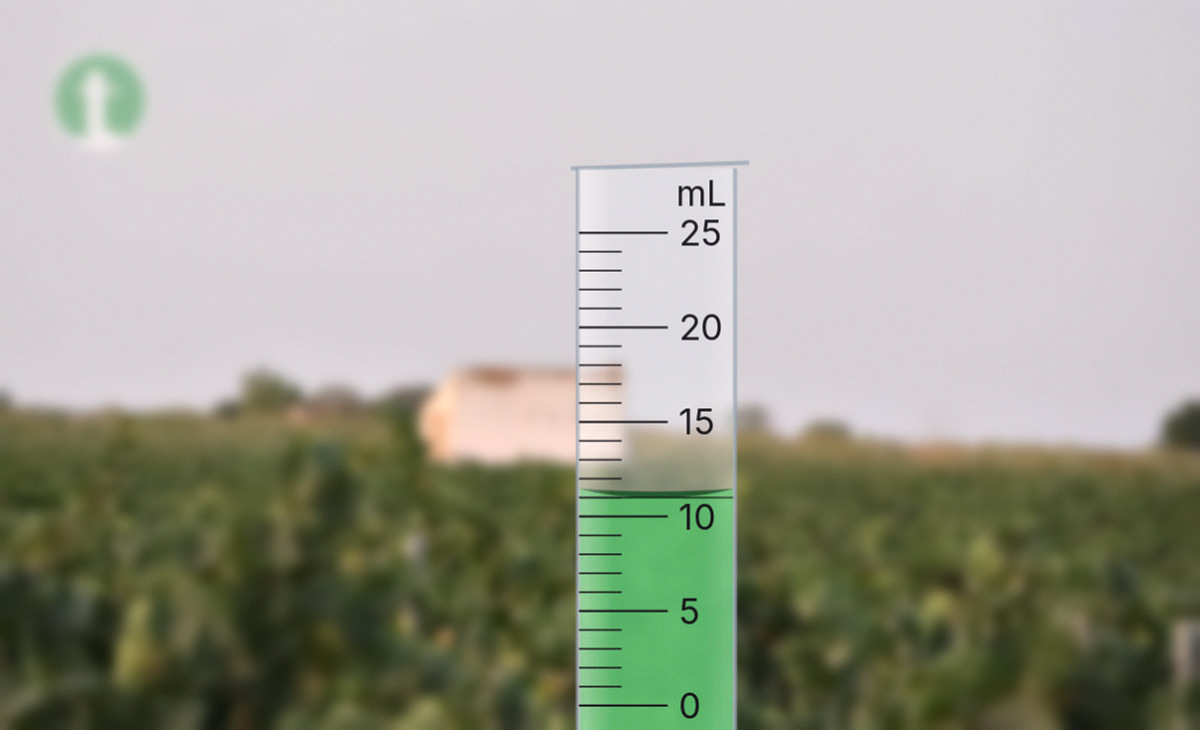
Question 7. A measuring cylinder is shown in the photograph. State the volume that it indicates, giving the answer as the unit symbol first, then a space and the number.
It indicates mL 11
